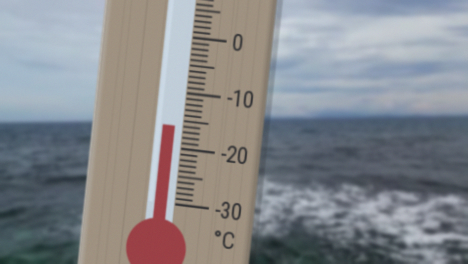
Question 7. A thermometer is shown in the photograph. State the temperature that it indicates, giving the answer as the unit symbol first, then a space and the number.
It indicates °C -16
